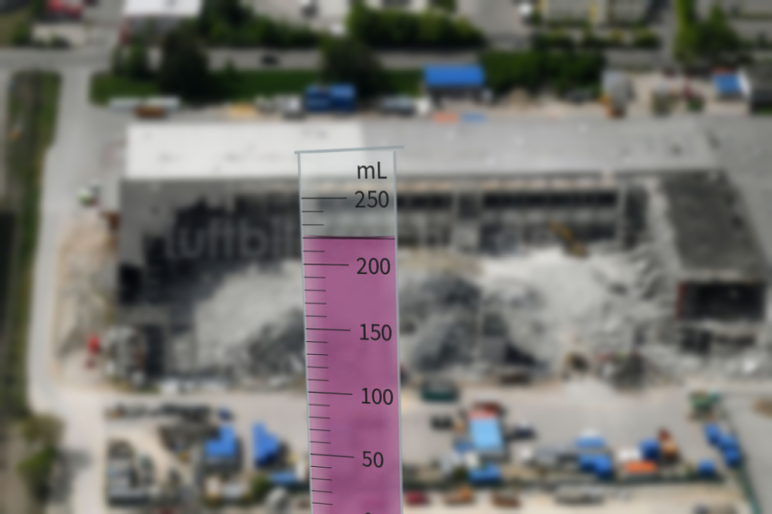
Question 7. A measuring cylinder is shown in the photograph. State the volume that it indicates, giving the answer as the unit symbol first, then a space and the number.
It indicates mL 220
